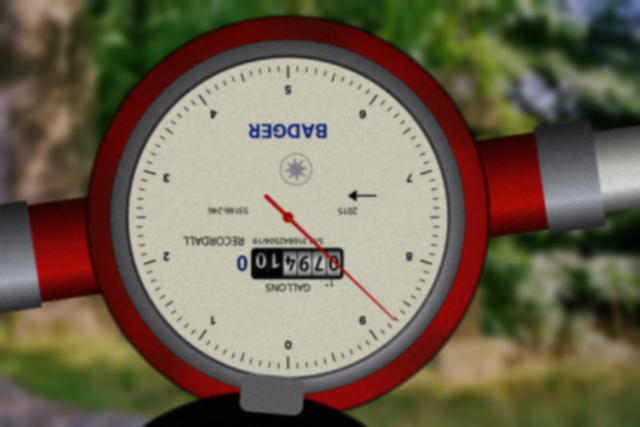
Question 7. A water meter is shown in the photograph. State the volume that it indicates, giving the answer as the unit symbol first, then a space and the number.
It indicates gal 794098.7
